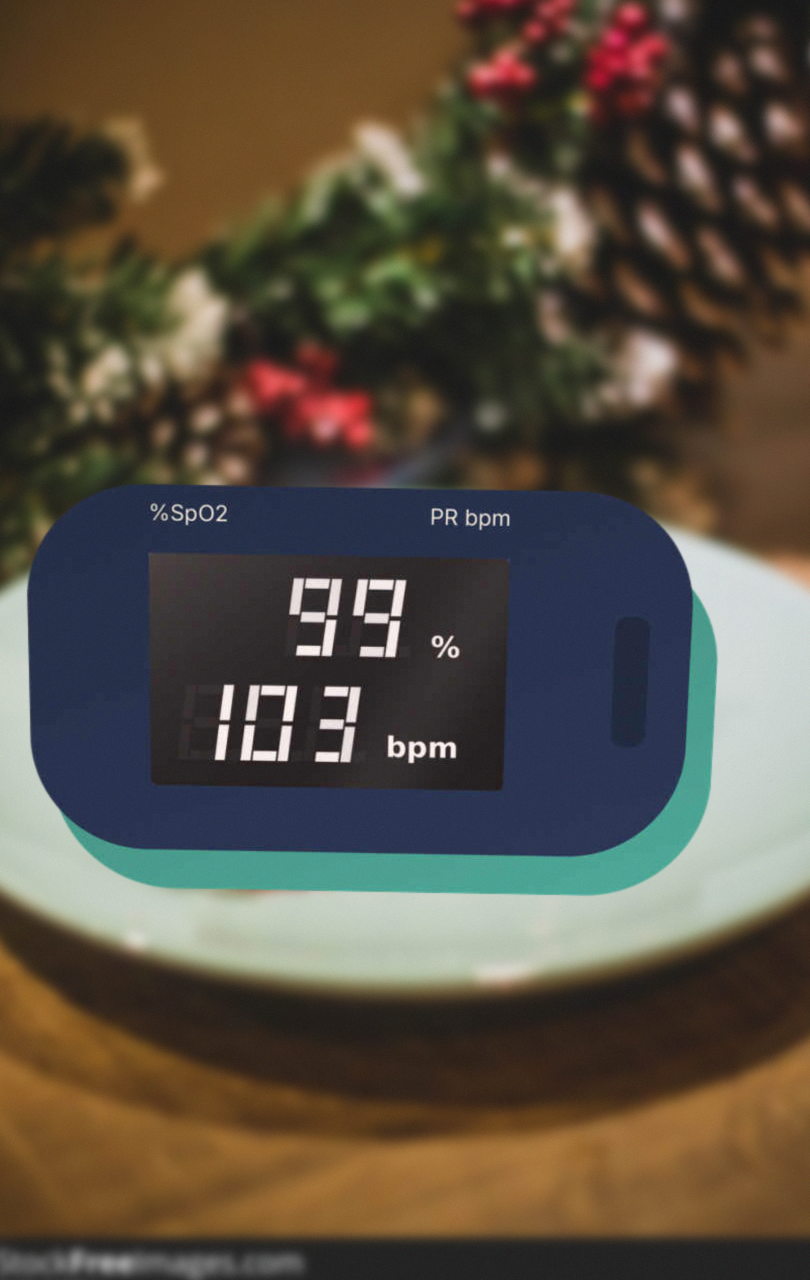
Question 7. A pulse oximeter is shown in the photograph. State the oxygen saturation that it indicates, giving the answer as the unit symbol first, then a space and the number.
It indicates % 99
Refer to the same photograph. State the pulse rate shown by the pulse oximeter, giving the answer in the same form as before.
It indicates bpm 103
